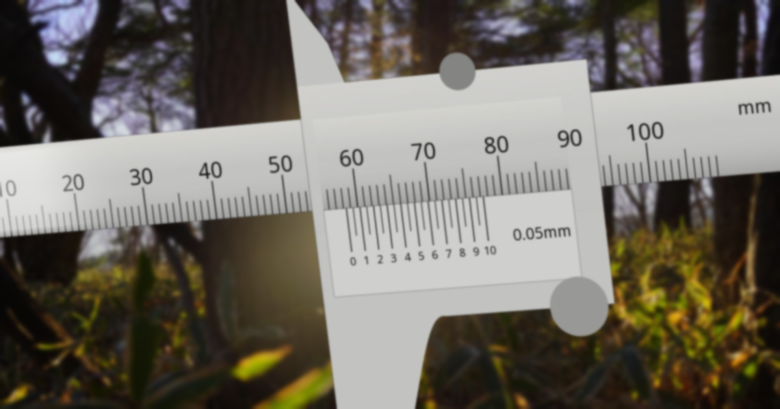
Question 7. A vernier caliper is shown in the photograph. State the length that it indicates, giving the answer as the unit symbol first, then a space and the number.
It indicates mm 58.4
